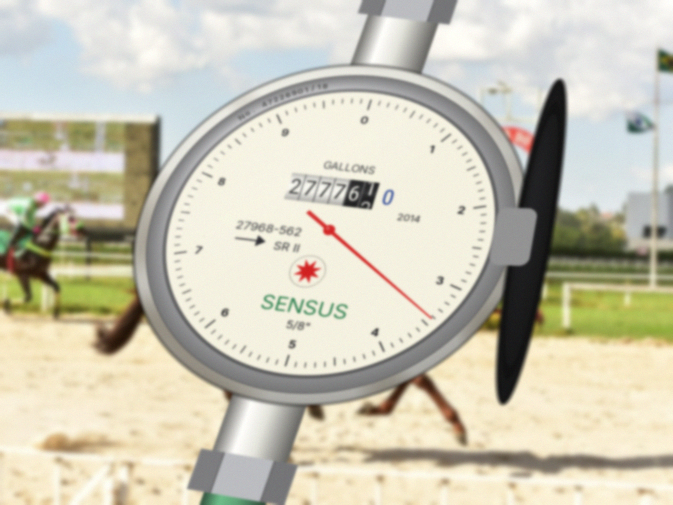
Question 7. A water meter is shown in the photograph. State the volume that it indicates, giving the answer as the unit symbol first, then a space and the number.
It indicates gal 2777613.4
